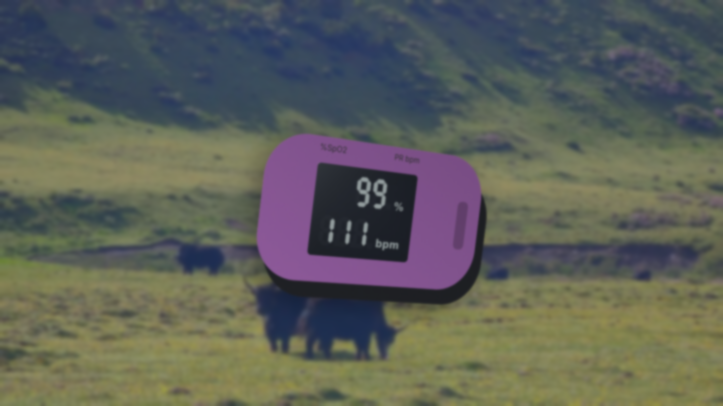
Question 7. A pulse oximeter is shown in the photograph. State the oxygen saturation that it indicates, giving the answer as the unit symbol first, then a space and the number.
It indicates % 99
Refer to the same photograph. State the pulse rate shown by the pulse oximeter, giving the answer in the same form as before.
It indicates bpm 111
